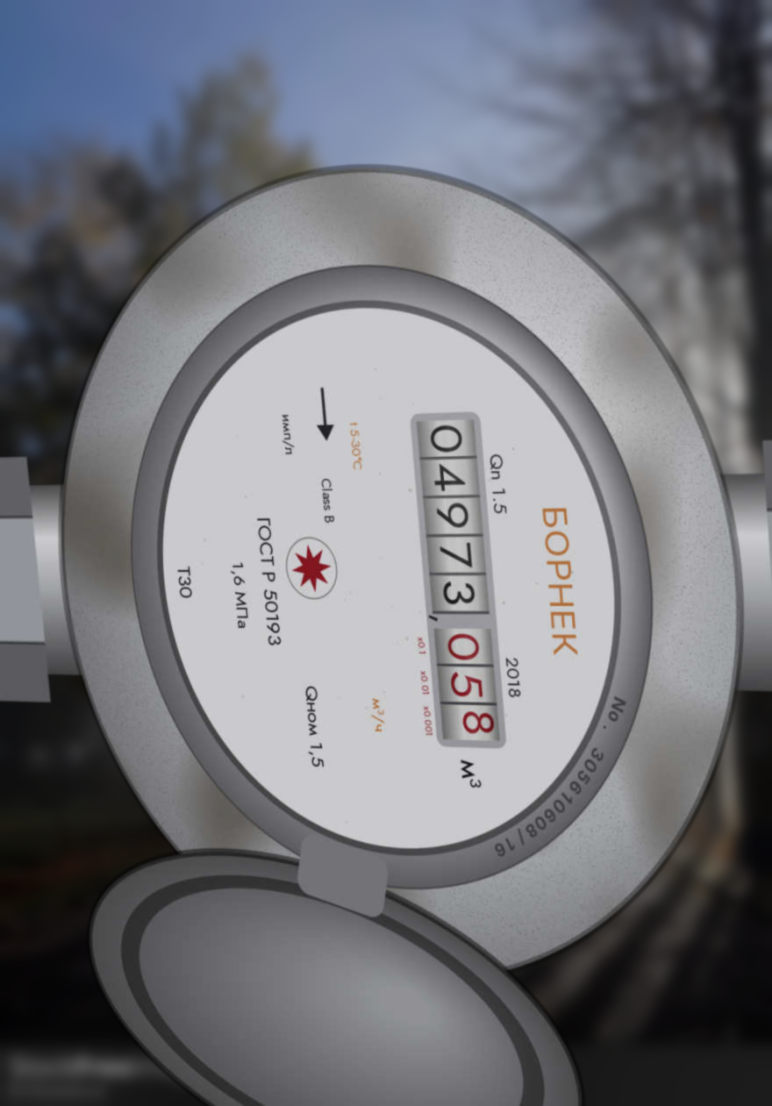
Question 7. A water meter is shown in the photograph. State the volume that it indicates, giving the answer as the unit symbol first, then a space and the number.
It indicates m³ 4973.058
